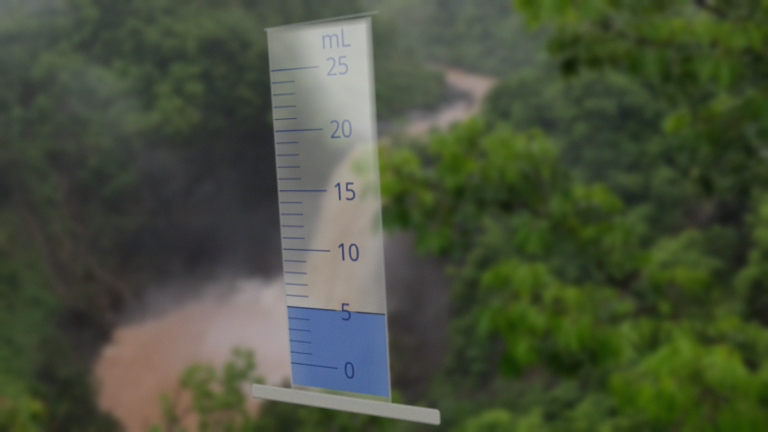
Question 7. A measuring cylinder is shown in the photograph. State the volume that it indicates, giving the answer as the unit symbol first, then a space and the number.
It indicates mL 5
